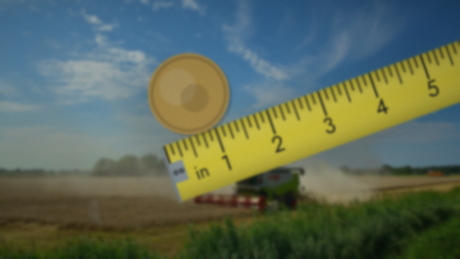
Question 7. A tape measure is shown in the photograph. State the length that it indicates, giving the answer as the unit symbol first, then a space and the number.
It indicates in 1.5
